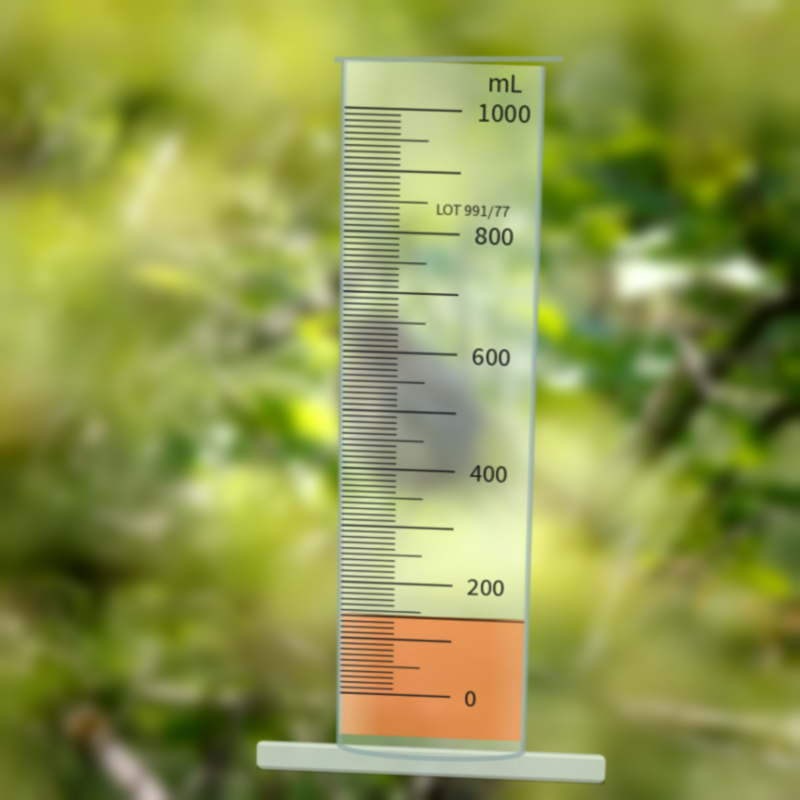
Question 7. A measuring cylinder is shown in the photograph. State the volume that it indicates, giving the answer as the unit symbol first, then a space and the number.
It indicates mL 140
